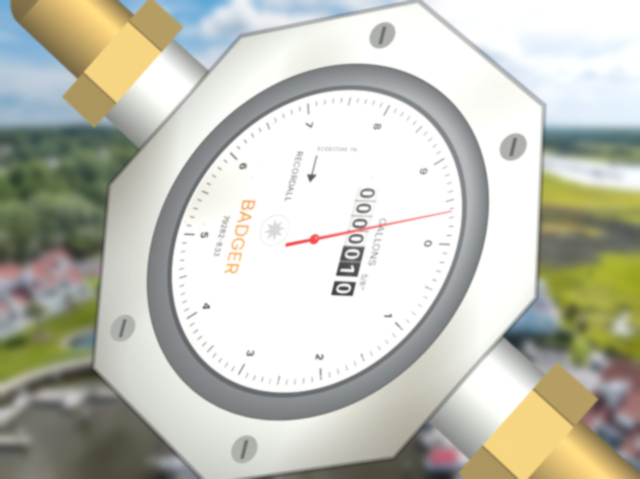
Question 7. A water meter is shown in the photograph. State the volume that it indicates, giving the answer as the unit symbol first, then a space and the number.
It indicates gal 9.6
